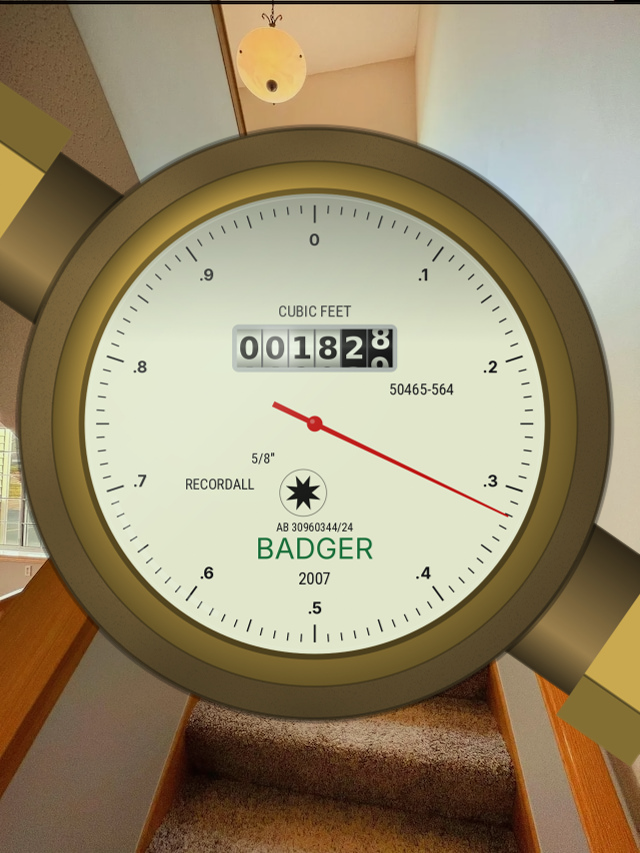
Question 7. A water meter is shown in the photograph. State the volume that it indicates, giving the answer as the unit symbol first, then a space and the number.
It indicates ft³ 1828.32
